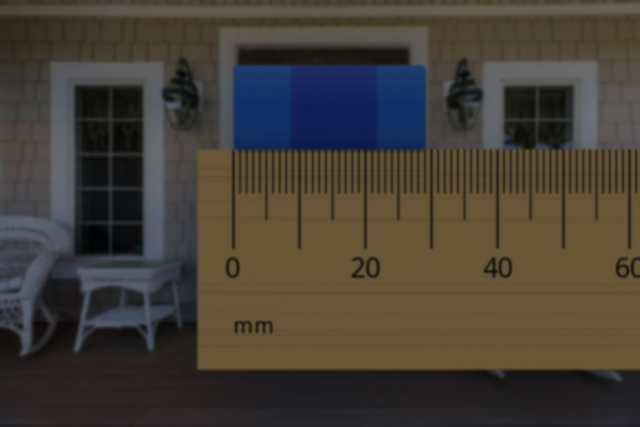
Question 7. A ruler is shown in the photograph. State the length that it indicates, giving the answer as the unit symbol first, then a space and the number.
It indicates mm 29
